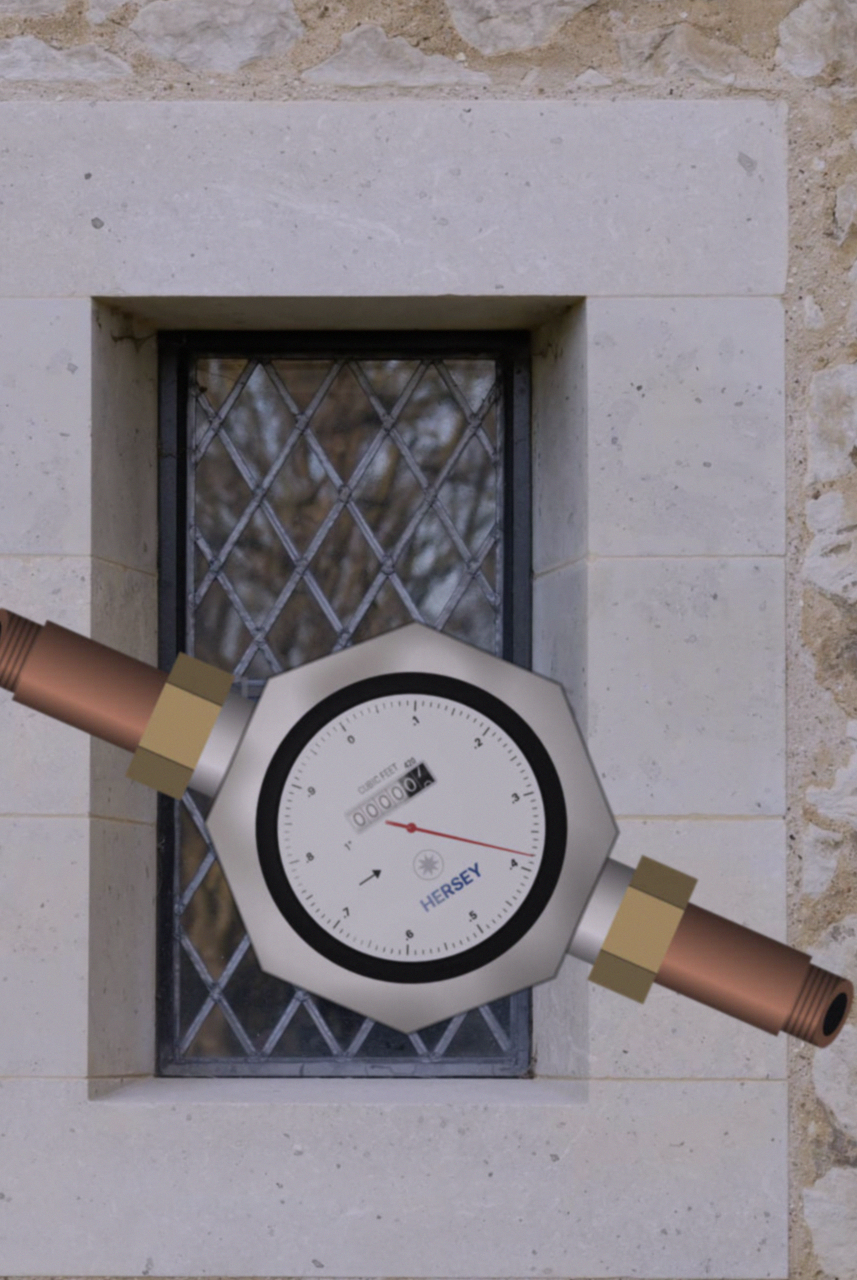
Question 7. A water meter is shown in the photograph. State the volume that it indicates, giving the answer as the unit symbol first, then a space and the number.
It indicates ft³ 7.38
